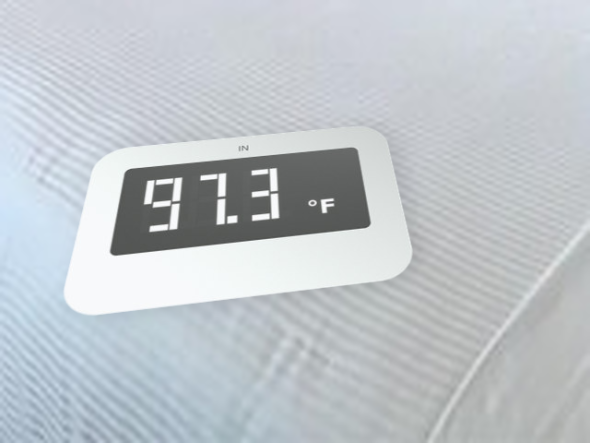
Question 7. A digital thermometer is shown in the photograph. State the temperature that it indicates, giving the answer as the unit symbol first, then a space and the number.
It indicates °F 97.3
